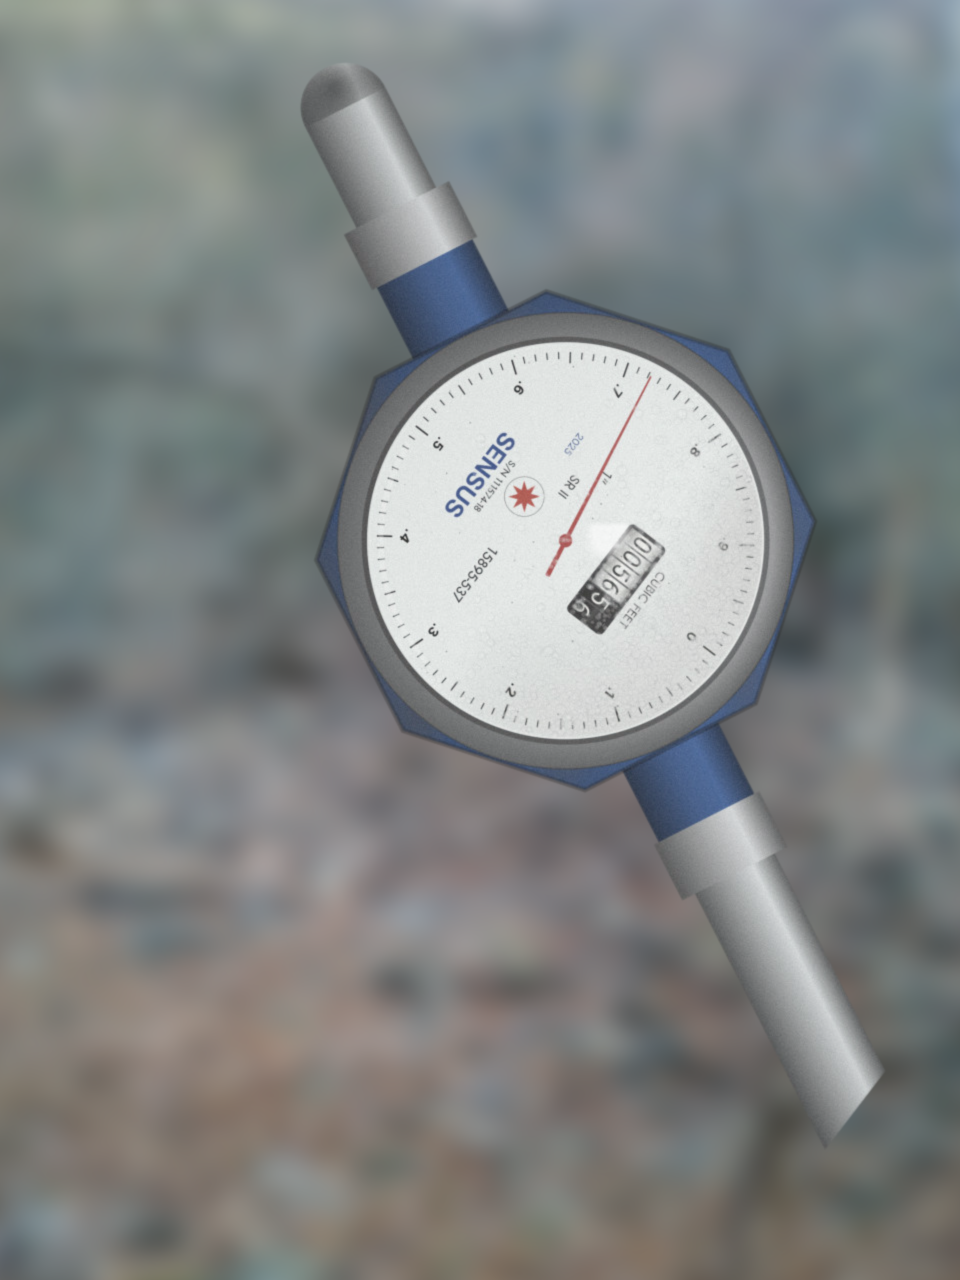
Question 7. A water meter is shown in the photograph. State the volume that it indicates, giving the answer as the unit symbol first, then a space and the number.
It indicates ft³ 5655.72
